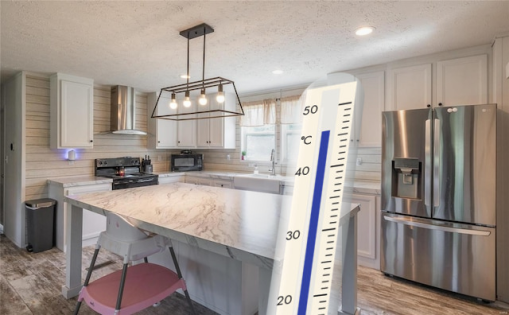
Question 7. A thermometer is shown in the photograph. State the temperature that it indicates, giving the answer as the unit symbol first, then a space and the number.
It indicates °C 46
